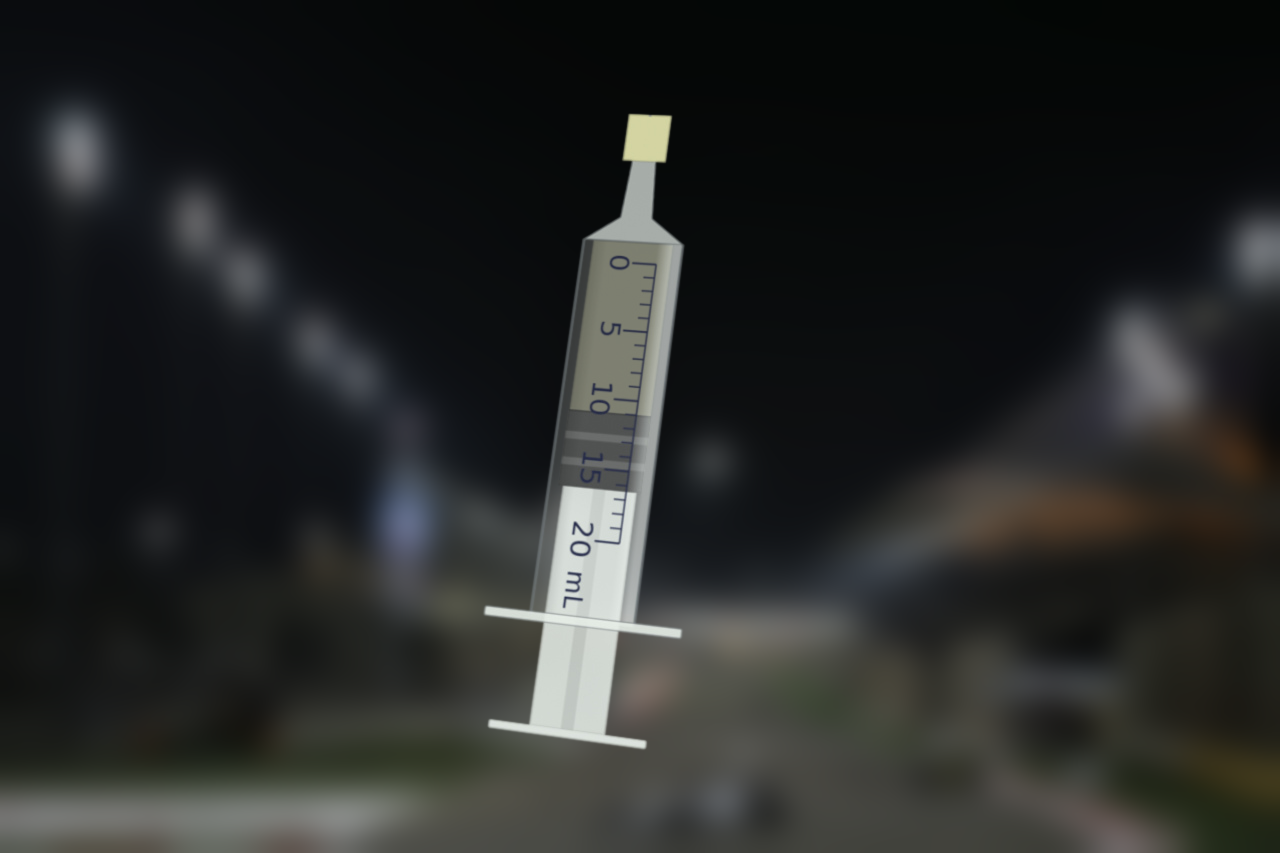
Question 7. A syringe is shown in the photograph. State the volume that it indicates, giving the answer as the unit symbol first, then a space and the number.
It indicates mL 11
